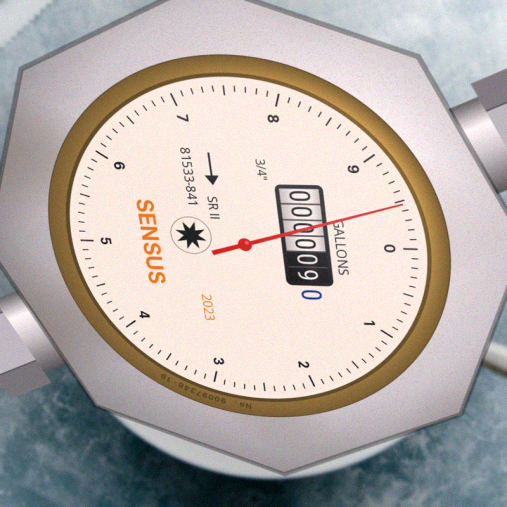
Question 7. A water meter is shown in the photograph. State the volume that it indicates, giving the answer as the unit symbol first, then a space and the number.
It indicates gal 89.5
